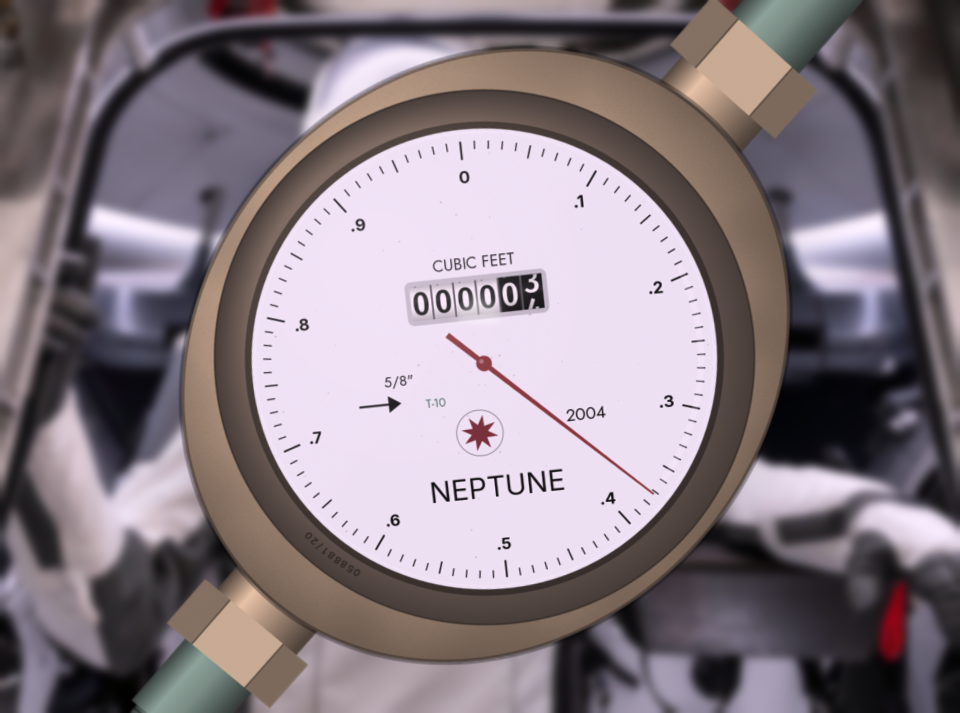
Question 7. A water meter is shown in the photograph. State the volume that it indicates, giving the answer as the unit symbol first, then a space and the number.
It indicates ft³ 3.37
